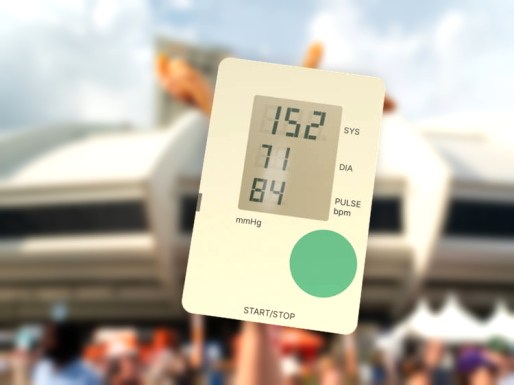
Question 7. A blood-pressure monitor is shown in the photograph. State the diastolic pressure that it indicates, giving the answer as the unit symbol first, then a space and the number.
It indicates mmHg 71
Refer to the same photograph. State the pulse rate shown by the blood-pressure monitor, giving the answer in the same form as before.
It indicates bpm 84
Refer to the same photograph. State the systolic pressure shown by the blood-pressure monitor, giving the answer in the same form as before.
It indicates mmHg 152
